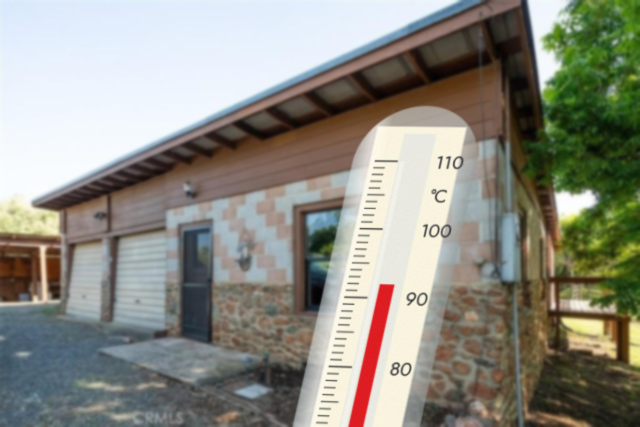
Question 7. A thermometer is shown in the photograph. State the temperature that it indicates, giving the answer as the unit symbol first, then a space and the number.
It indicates °C 92
